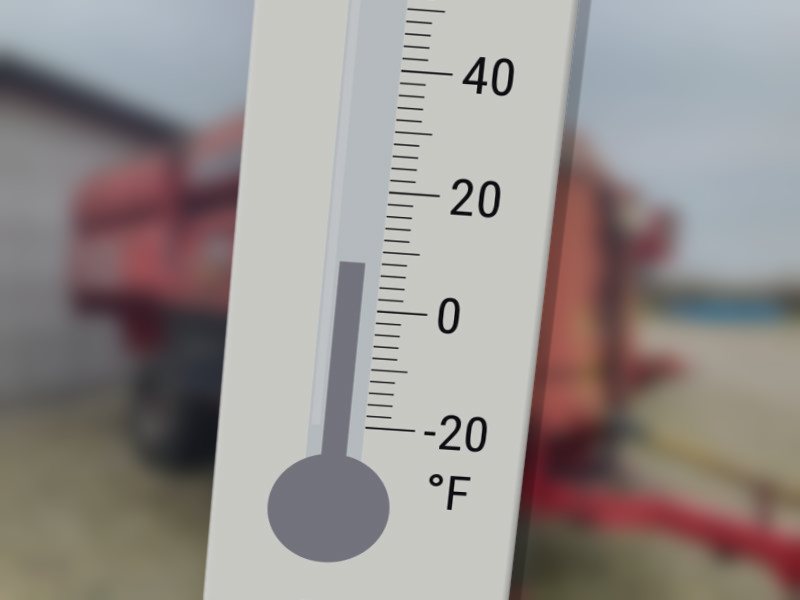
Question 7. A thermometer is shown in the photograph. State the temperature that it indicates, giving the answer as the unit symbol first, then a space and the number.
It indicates °F 8
